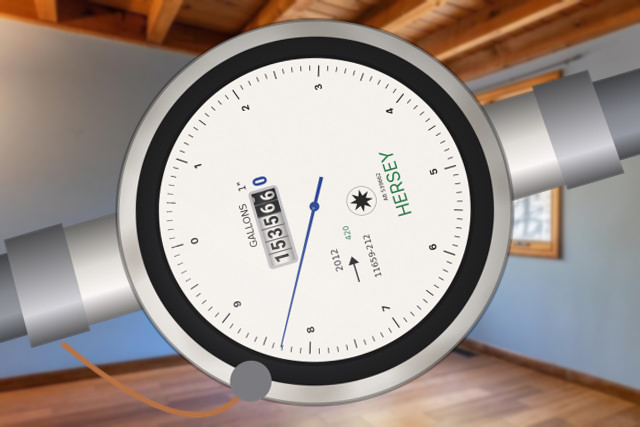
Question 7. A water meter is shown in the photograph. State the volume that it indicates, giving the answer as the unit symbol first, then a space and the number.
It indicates gal 1535658.3
